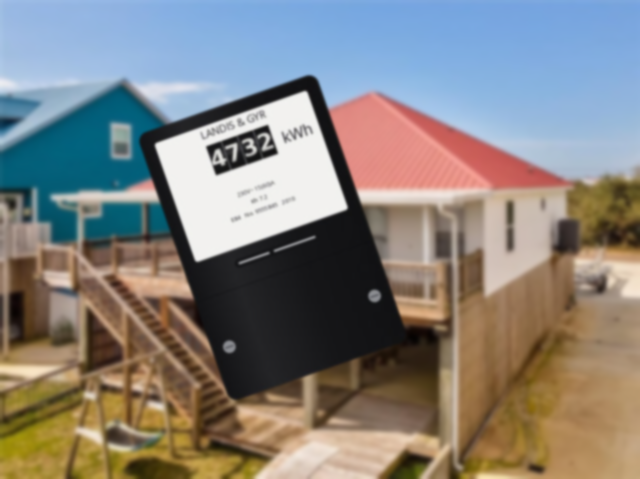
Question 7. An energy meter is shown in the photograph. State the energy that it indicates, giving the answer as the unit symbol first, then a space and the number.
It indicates kWh 4732
